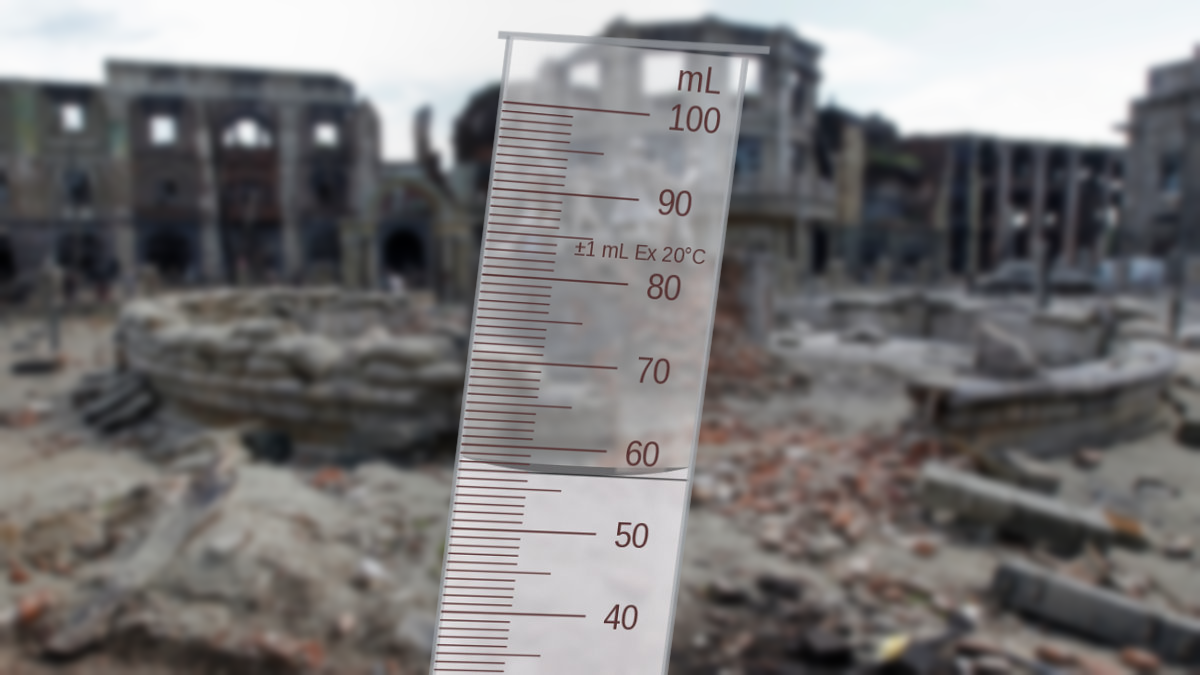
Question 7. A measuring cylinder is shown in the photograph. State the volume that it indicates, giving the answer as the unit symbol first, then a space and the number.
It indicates mL 57
